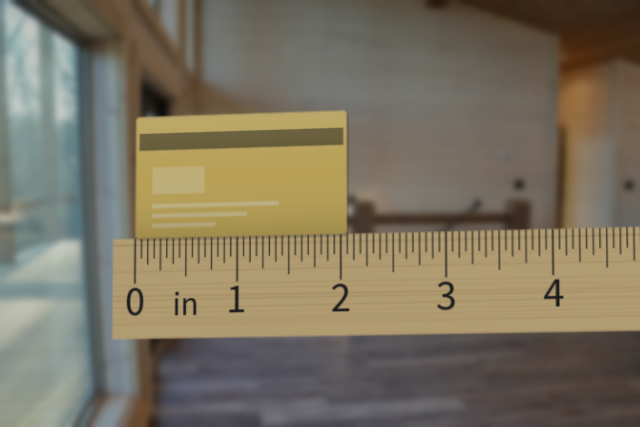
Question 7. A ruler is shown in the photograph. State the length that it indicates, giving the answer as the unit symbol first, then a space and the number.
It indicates in 2.0625
